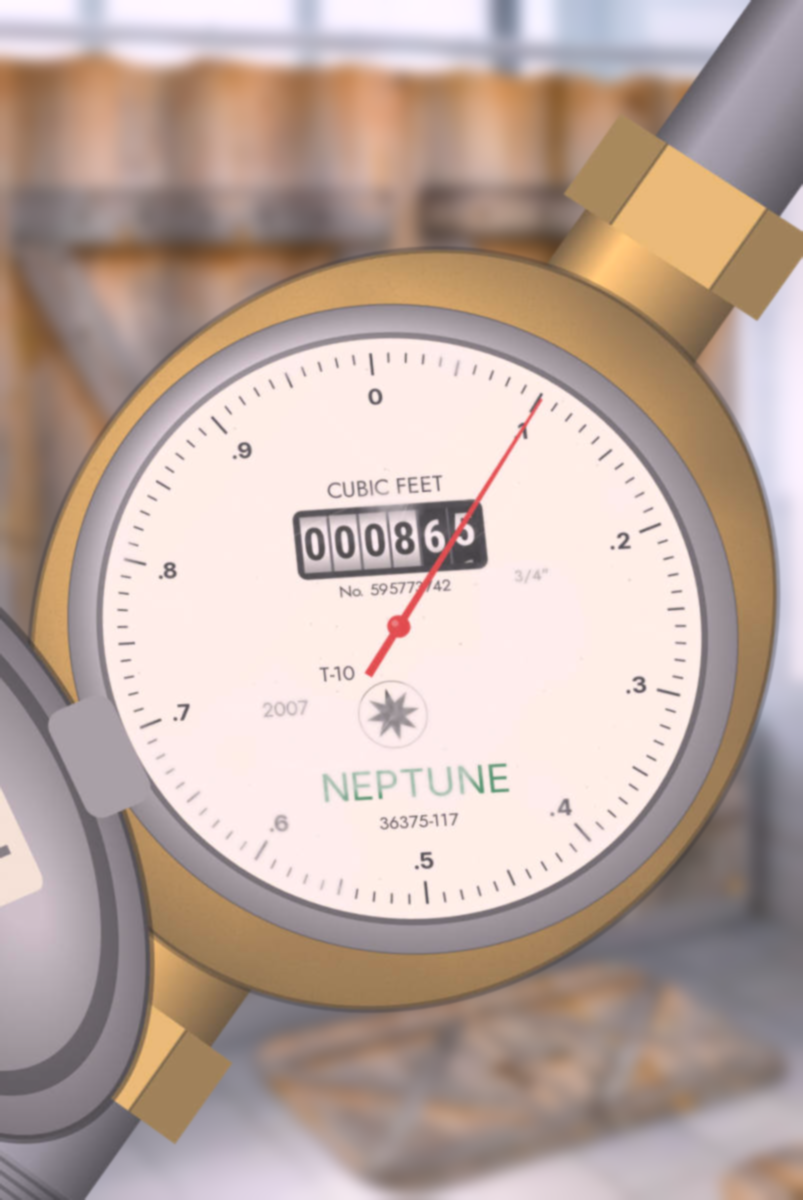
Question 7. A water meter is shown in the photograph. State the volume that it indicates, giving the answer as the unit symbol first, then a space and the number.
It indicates ft³ 865.10
